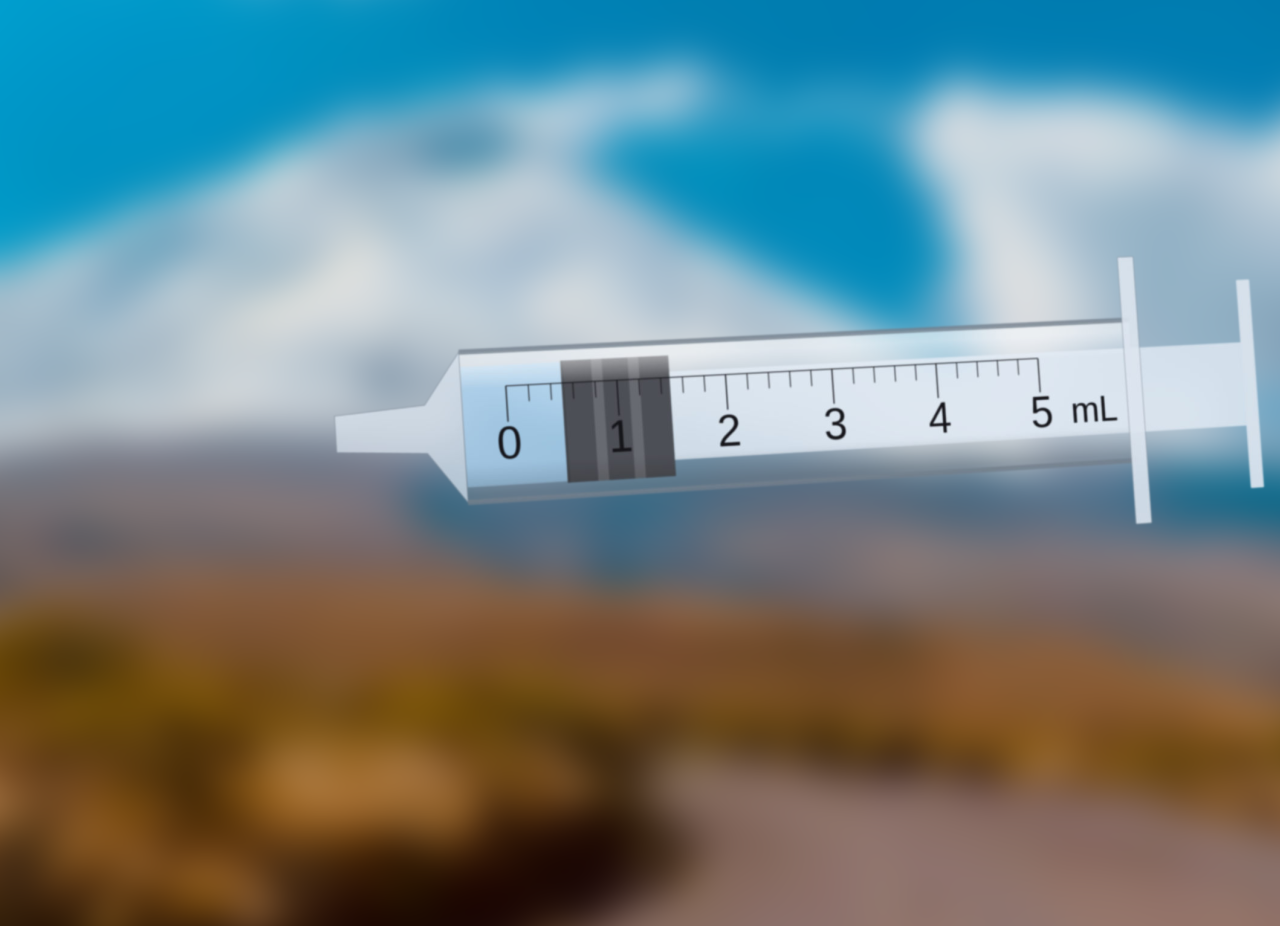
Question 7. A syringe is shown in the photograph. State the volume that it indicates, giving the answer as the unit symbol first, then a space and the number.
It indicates mL 0.5
